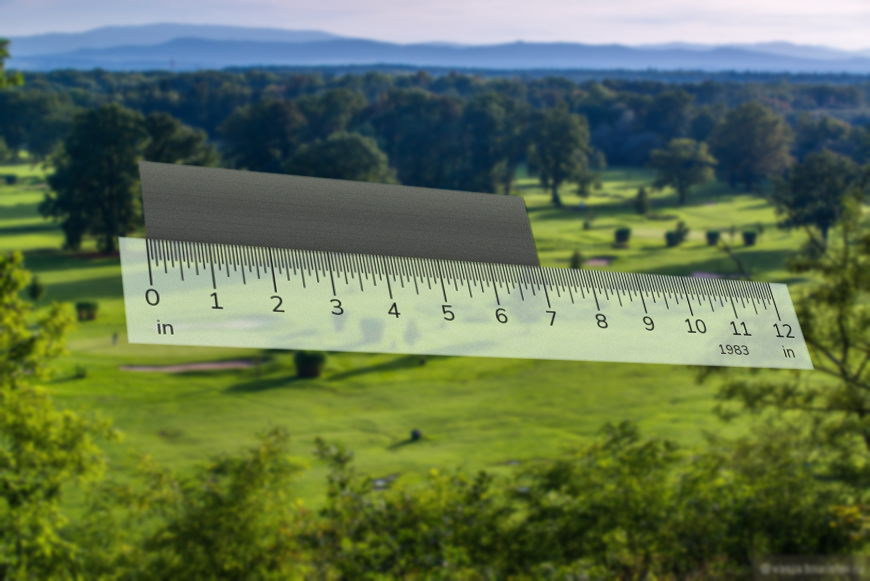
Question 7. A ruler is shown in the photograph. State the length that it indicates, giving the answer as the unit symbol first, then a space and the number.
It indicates in 7
